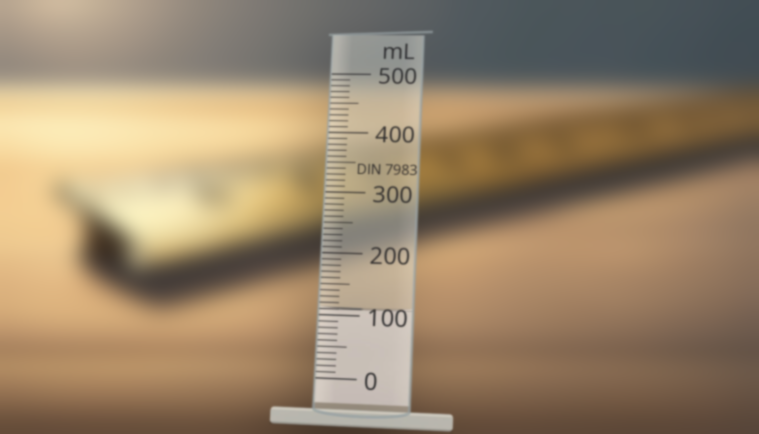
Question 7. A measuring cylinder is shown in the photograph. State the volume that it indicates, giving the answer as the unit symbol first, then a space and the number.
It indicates mL 110
